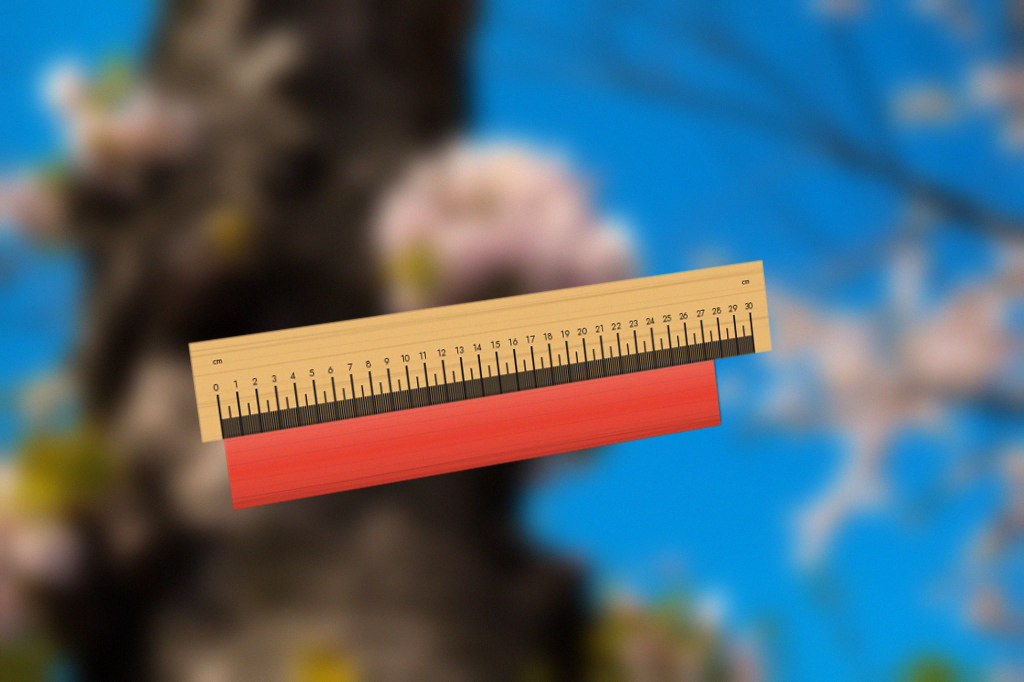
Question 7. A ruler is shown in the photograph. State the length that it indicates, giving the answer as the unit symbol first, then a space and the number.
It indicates cm 27.5
